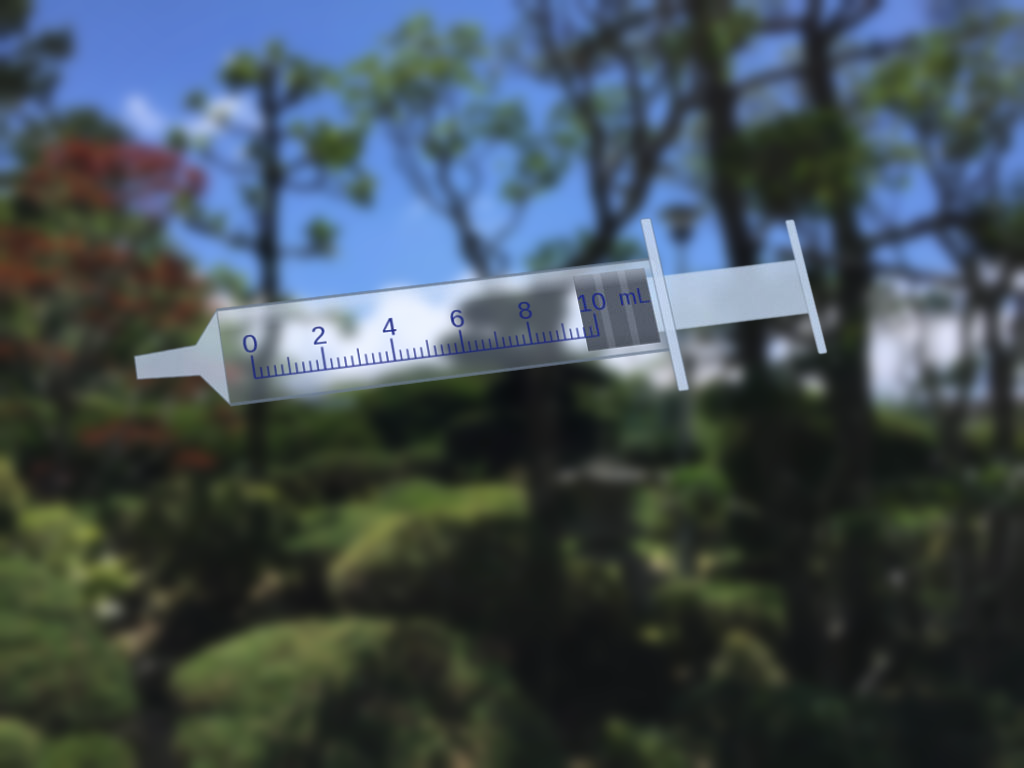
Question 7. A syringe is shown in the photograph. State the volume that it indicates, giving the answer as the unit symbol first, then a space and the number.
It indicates mL 9.6
